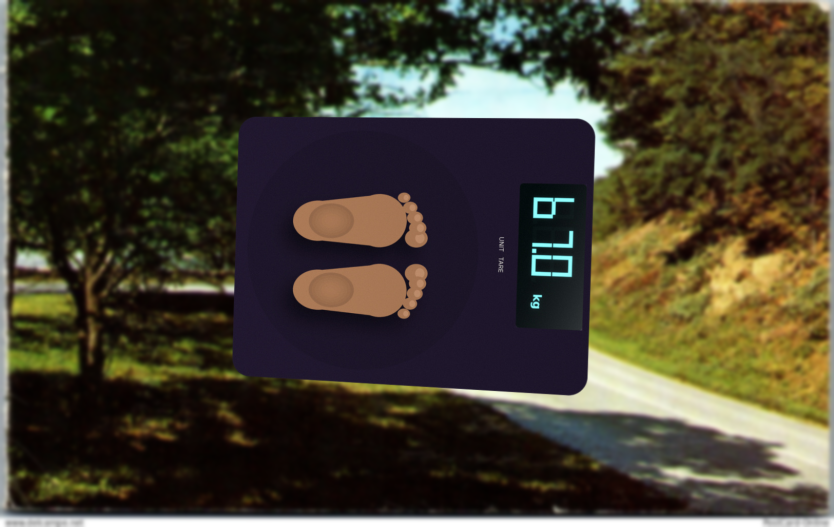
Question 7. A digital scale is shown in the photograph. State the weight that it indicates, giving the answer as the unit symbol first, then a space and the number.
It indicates kg 67.0
